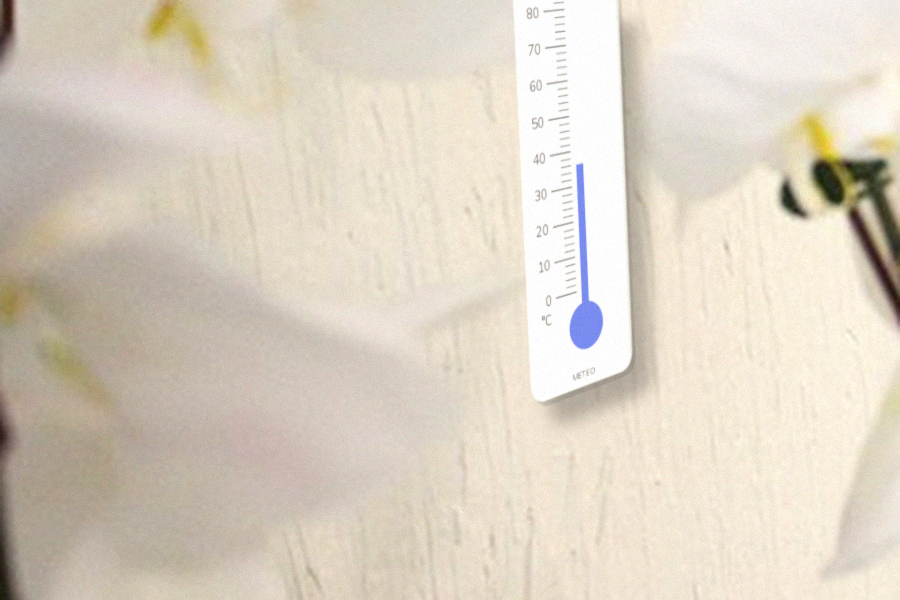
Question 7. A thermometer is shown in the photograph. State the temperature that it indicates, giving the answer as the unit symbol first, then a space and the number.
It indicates °C 36
